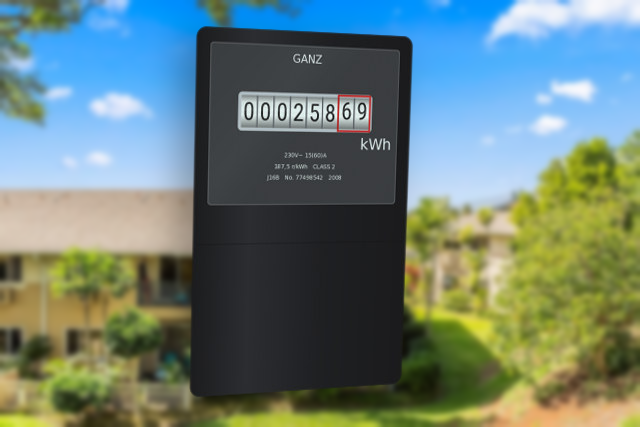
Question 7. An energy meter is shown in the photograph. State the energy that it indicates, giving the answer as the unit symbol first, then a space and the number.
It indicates kWh 258.69
